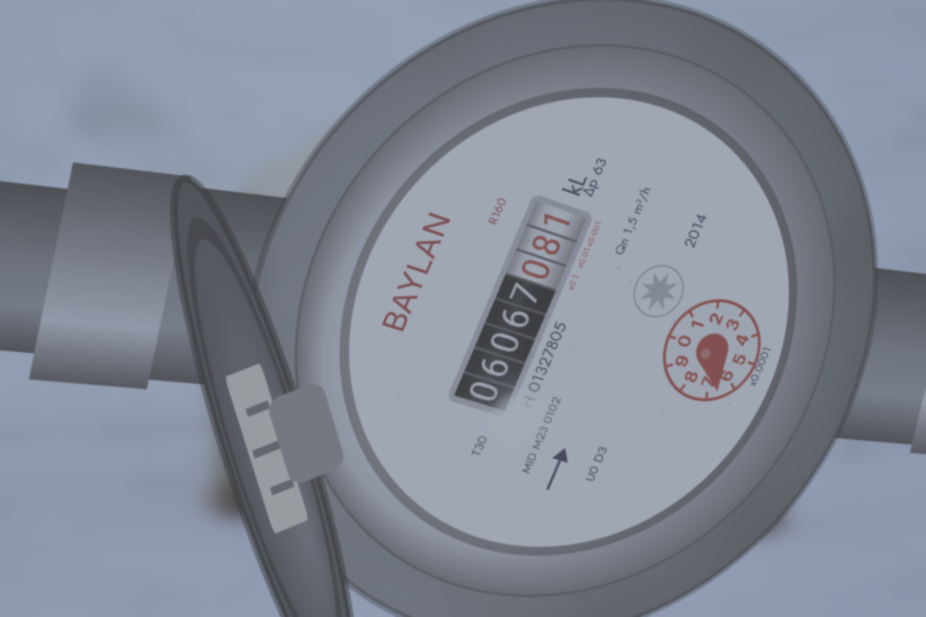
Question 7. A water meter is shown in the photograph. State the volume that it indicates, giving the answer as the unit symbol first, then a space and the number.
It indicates kL 6067.0816
